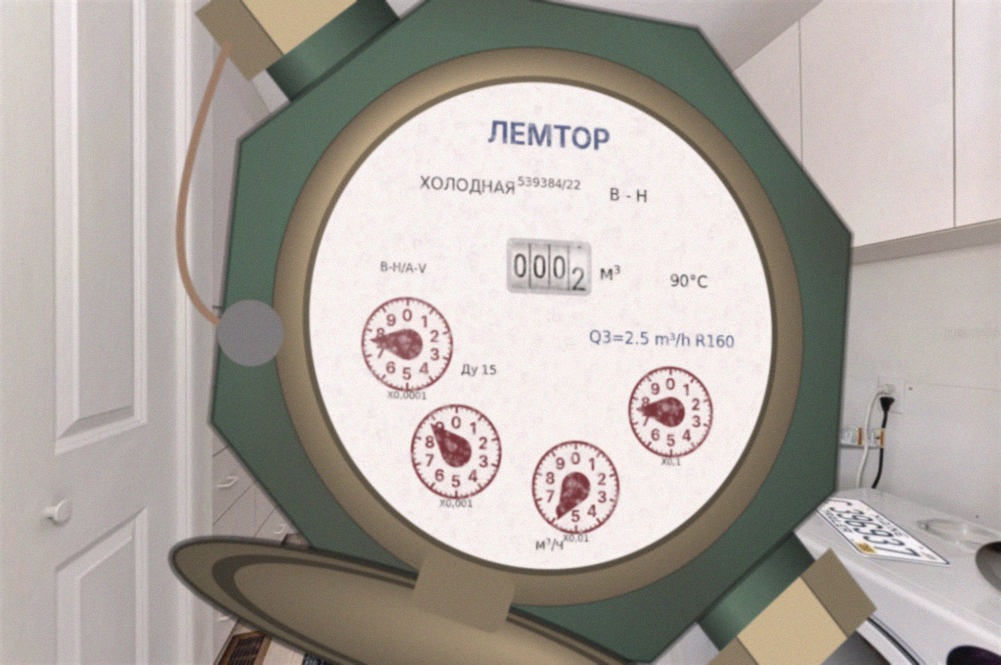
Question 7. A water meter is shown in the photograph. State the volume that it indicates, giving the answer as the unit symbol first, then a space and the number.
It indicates m³ 1.7587
